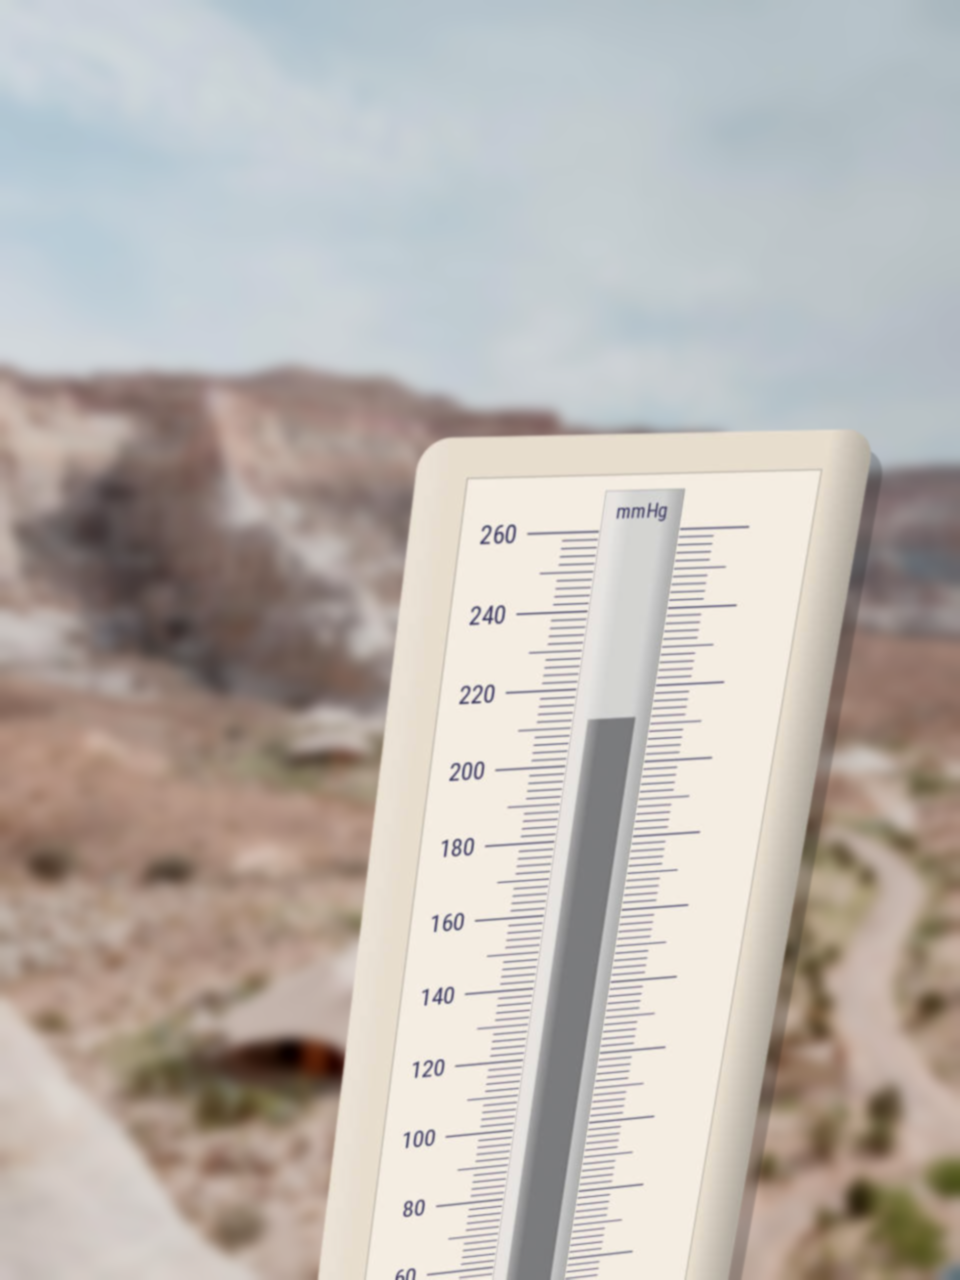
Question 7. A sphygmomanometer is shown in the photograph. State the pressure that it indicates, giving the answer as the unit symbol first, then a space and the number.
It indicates mmHg 212
